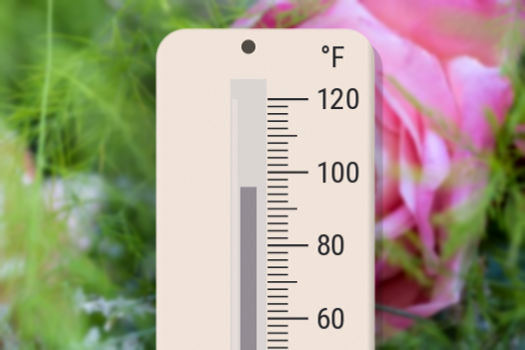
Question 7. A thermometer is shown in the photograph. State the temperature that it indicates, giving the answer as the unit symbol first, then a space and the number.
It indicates °F 96
